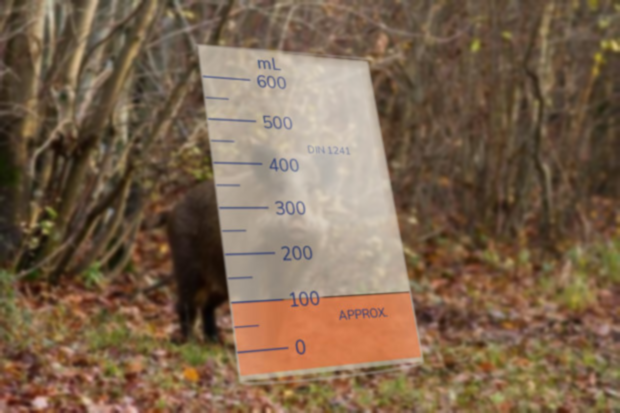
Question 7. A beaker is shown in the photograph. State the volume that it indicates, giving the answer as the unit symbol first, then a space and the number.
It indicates mL 100
